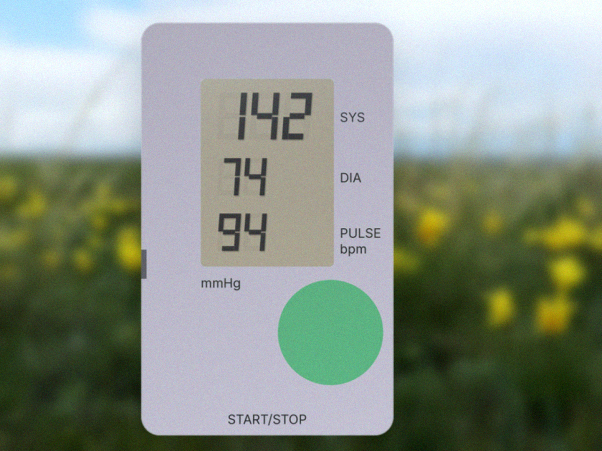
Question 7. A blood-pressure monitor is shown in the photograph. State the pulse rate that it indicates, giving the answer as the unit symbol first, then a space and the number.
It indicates bpm 94
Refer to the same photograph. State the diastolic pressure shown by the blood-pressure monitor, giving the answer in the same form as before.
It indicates mmHg 74
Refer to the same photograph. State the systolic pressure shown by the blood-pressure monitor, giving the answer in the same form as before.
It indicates mmHg 142
